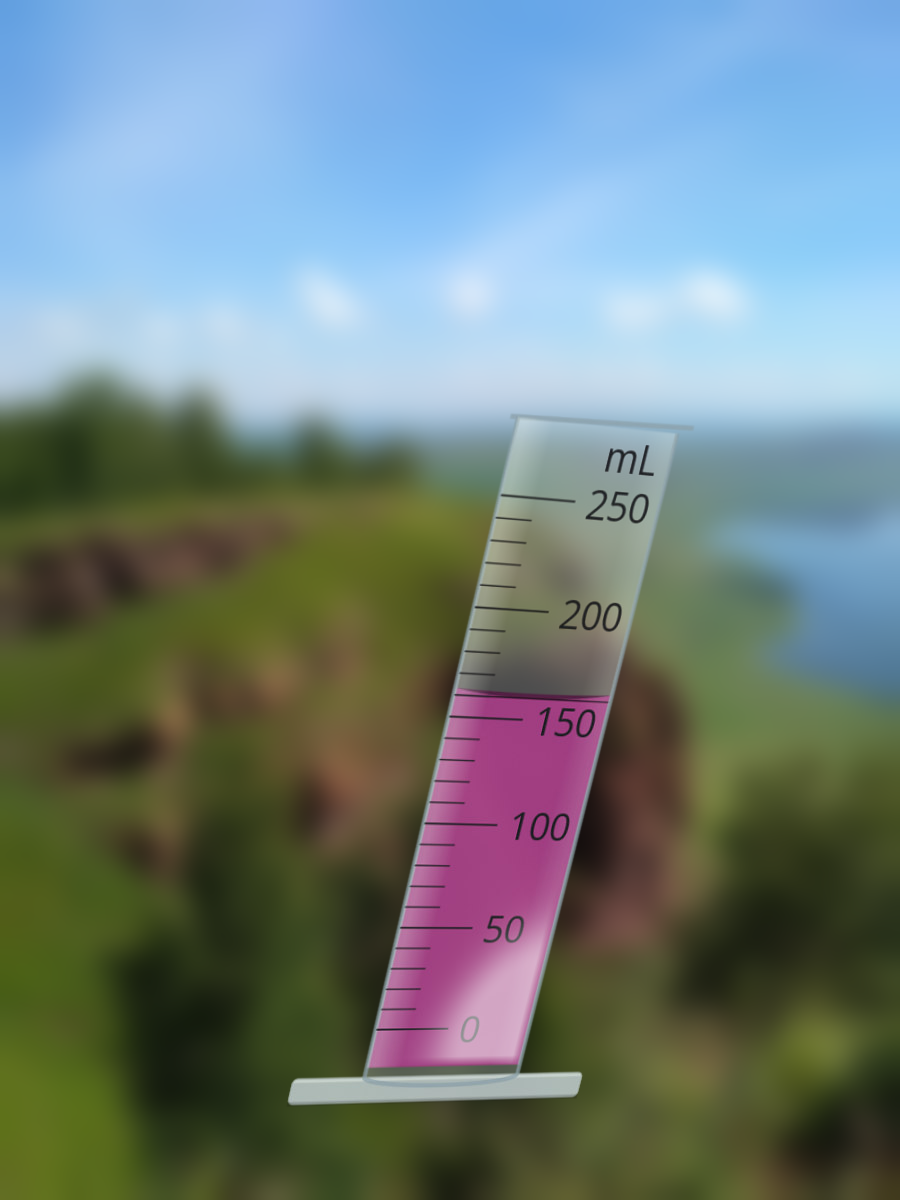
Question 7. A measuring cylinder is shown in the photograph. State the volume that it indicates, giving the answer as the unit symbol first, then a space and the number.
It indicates mL 160
